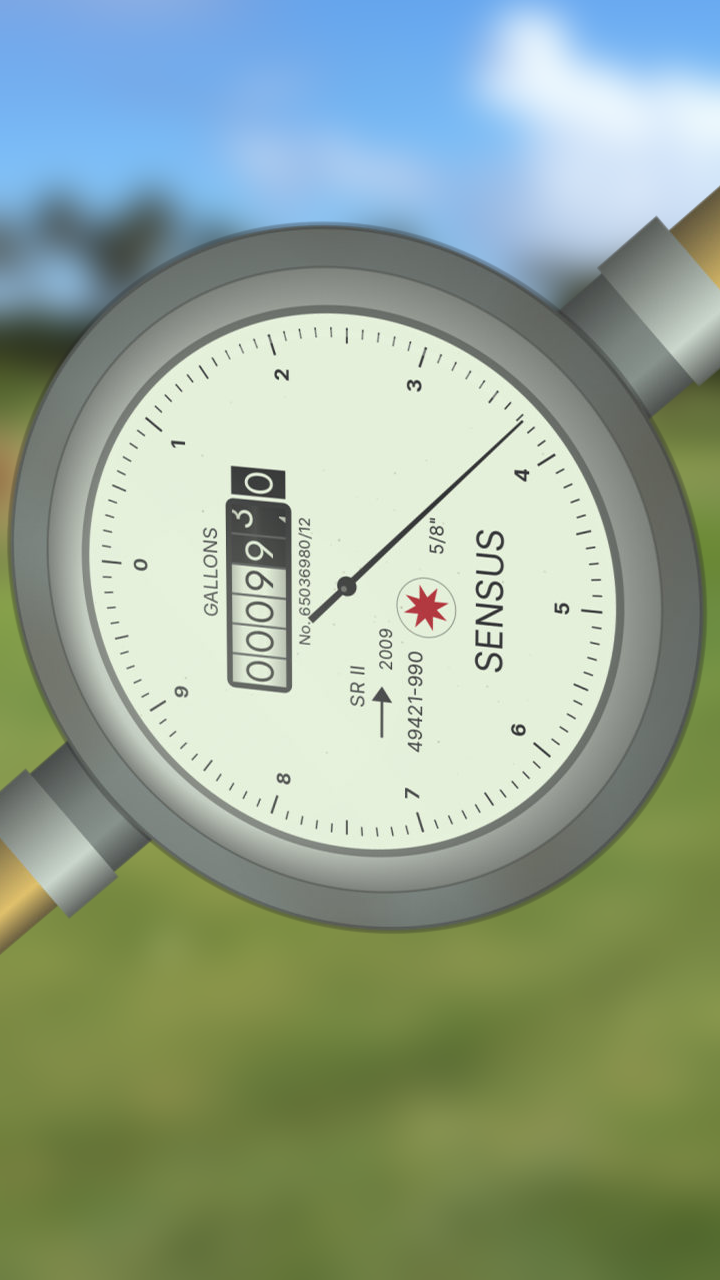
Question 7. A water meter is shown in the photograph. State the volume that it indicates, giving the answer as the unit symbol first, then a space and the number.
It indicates gal 9933.7
